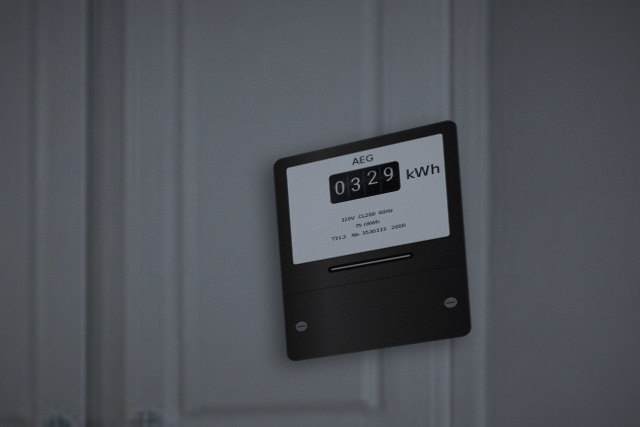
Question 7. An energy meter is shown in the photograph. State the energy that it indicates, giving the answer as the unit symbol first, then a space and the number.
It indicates kWh 329
